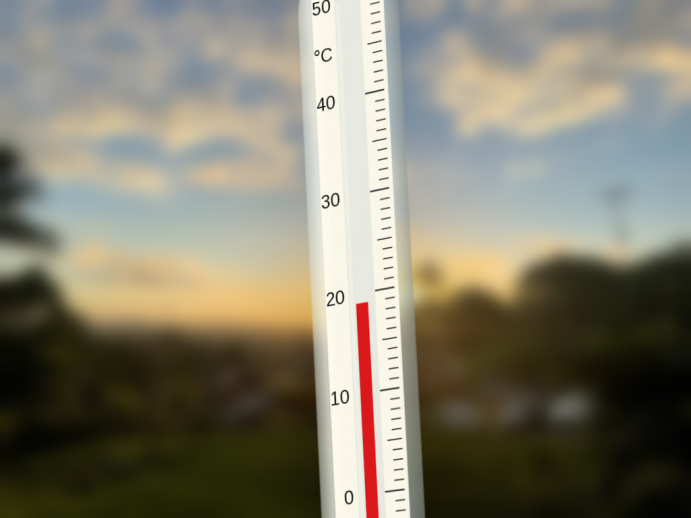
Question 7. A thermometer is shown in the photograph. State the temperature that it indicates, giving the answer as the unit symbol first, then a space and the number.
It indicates °C 19
